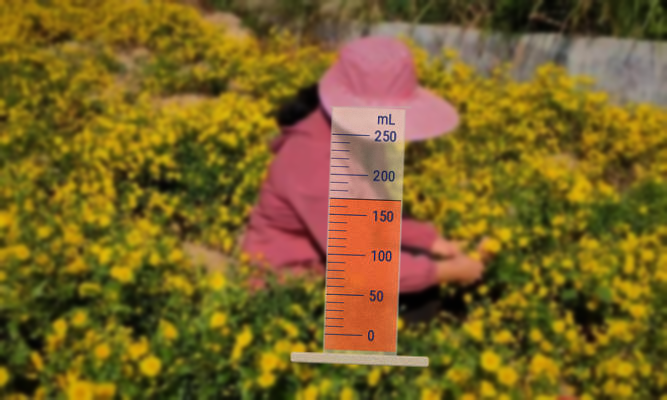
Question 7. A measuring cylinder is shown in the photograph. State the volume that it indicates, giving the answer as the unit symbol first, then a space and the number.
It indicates mL 170
